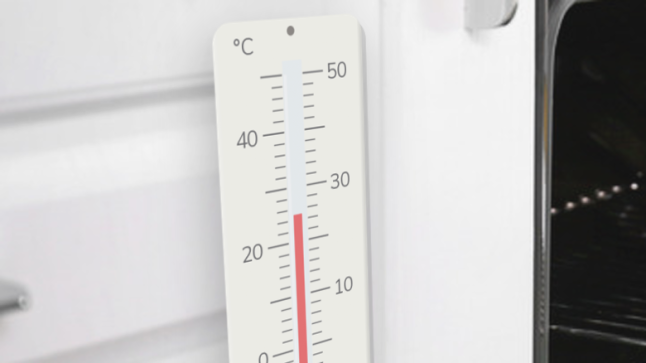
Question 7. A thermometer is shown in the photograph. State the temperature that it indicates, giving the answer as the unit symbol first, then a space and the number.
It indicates °C 25
